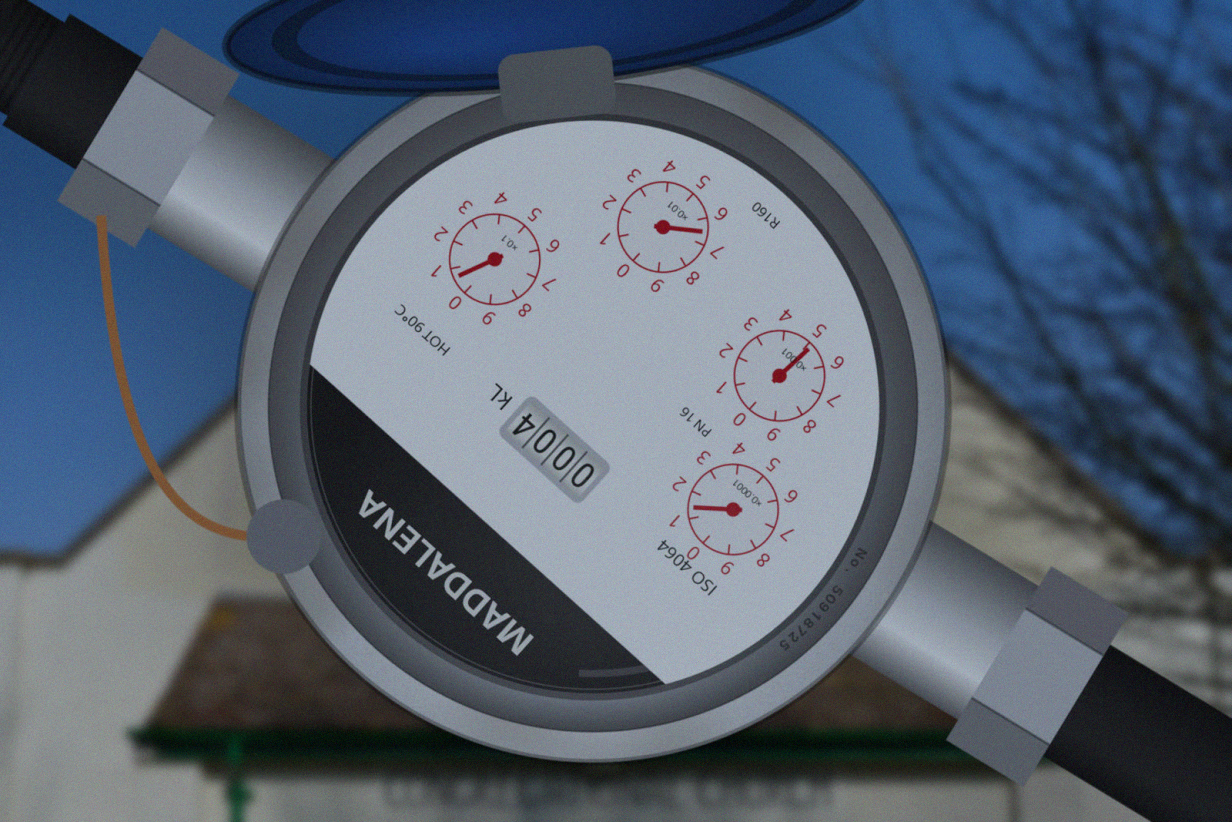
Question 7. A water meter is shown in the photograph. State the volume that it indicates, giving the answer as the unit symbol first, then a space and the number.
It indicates kL 4.0651
